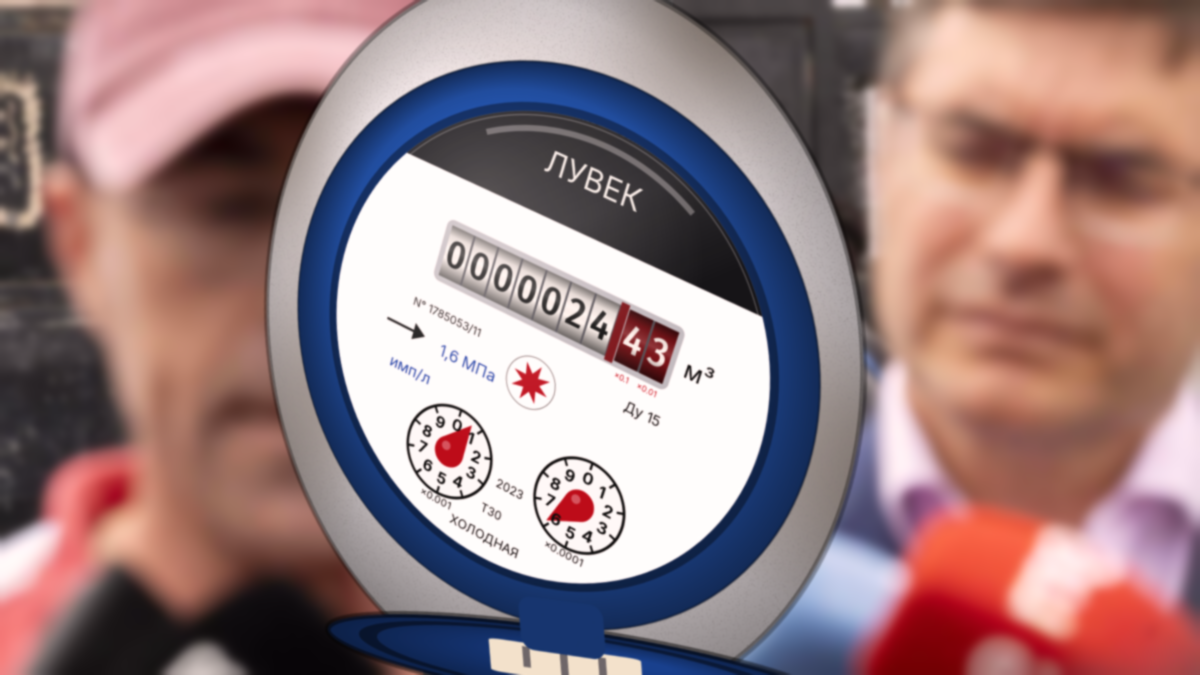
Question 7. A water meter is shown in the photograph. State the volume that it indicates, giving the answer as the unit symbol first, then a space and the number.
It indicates m³ 24.4306
